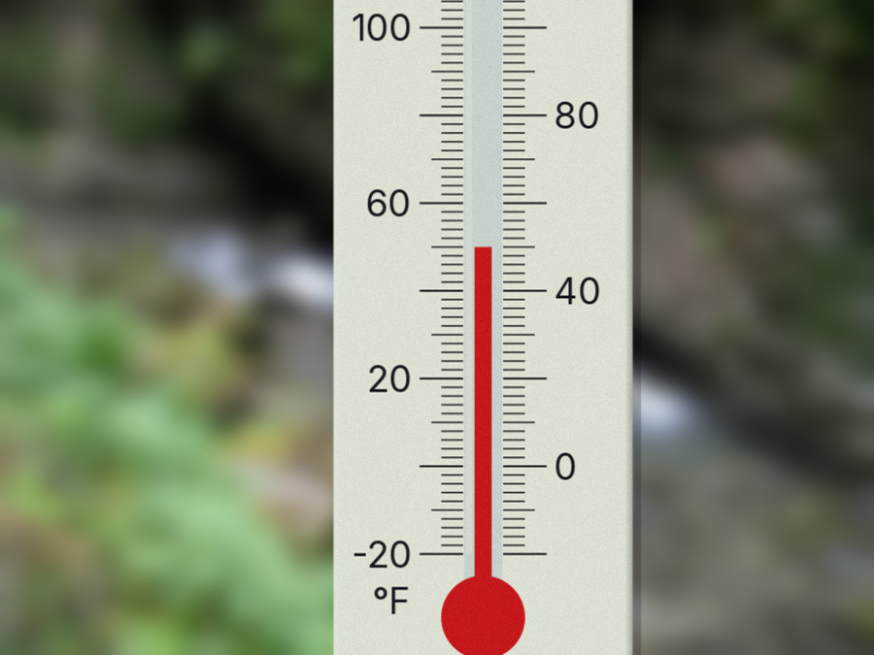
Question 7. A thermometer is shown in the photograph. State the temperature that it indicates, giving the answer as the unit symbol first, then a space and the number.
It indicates °F 50
